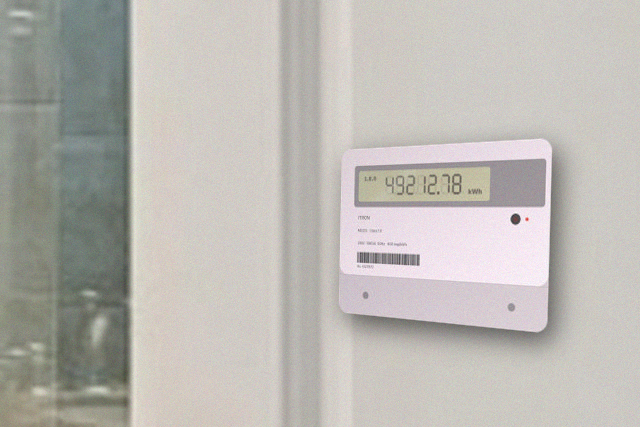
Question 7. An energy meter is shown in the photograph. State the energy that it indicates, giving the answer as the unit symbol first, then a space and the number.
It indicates kWh 49212.78
